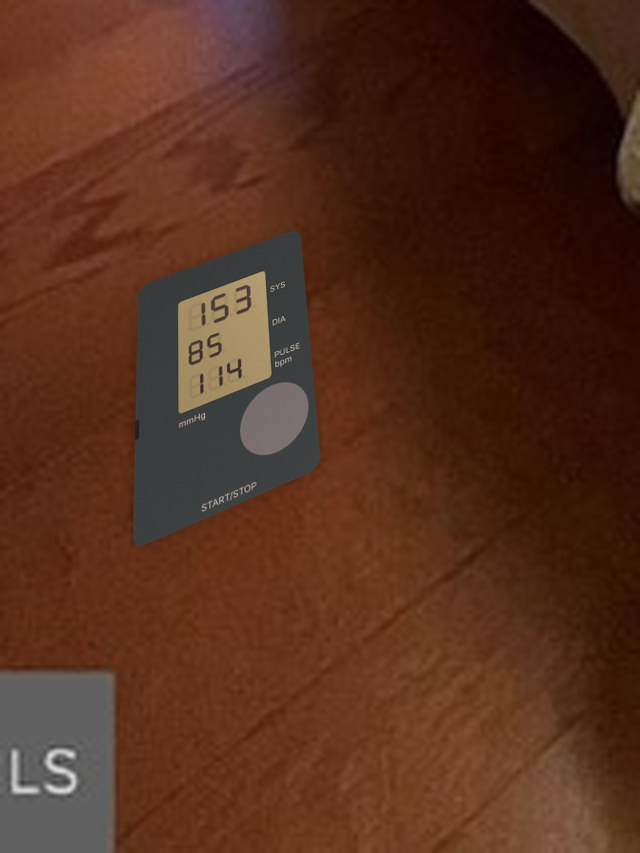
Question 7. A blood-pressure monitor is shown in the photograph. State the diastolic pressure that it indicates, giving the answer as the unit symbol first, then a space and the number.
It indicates mmHg 85
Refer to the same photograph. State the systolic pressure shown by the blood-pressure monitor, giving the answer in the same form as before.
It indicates mmHg 153
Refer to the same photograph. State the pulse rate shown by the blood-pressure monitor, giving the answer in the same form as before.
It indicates bpm 114
